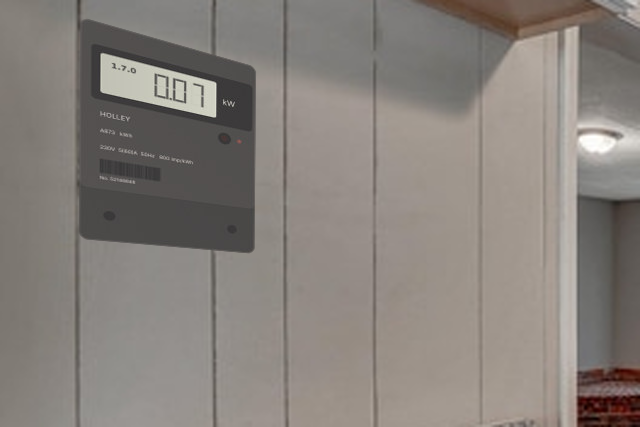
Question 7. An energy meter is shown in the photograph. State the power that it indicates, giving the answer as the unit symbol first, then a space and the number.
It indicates kW 0.07
